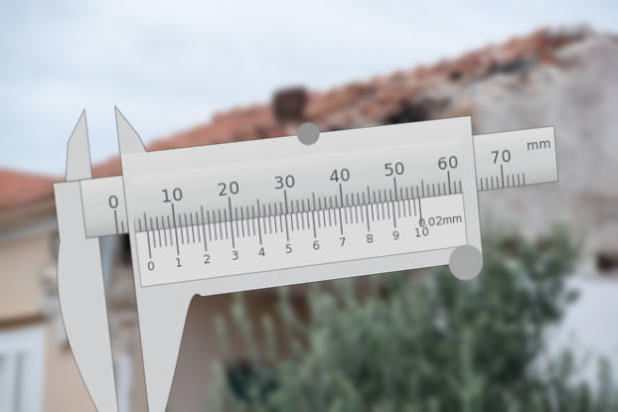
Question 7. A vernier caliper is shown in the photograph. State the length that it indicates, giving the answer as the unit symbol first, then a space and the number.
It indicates mm 5.2
